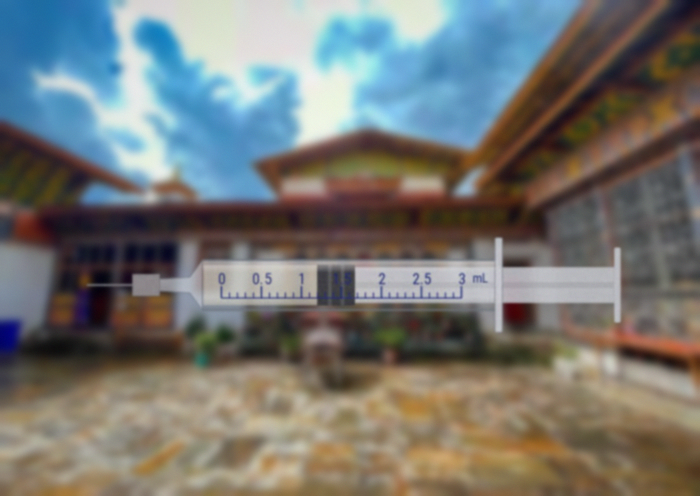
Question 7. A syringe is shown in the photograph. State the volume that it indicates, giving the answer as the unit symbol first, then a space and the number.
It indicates mL 1.2
